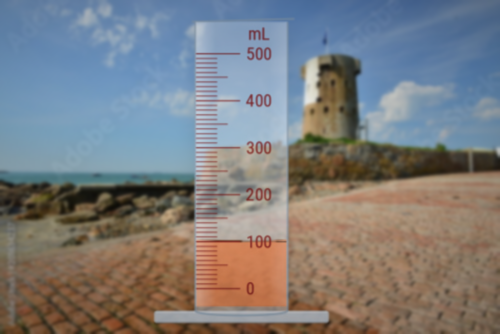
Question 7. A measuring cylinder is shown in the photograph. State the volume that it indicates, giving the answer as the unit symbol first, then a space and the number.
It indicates mL 100
